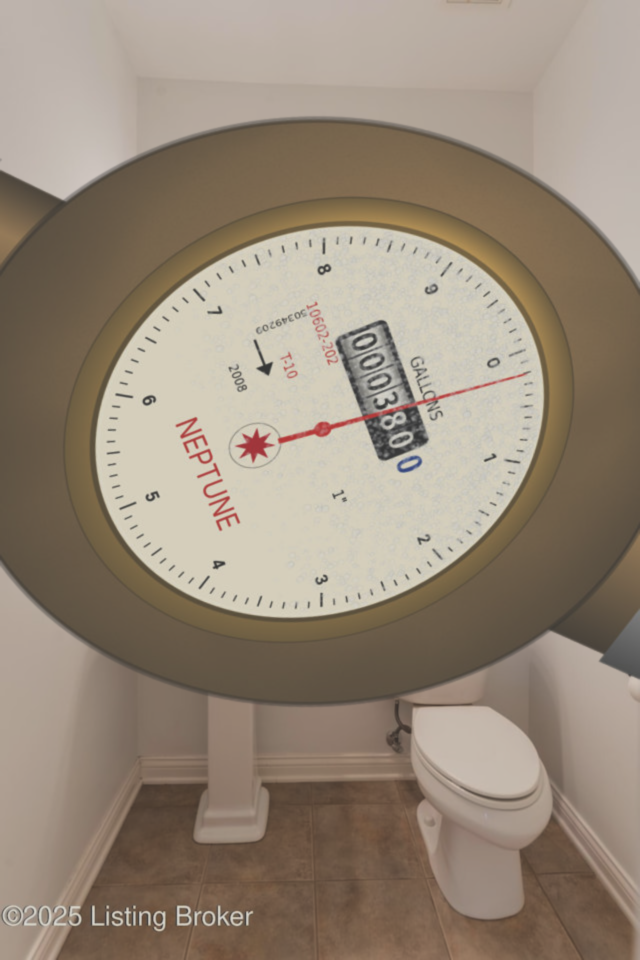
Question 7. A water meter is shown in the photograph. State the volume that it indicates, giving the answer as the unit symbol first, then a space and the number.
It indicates gal 3800.2
